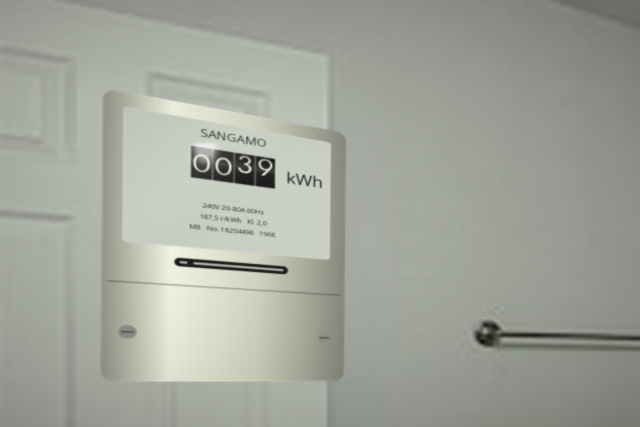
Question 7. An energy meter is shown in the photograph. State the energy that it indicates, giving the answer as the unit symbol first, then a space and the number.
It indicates kWh 39
